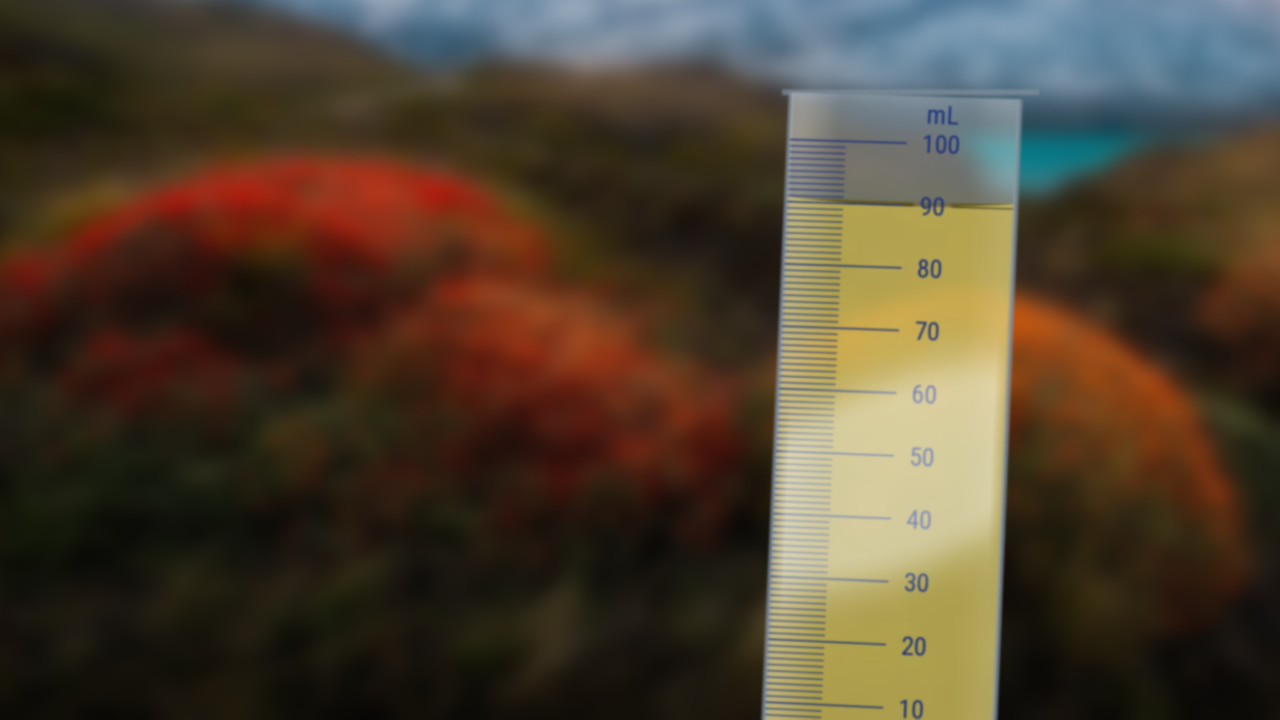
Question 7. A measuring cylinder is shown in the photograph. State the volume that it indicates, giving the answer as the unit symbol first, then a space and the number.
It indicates mL 90
